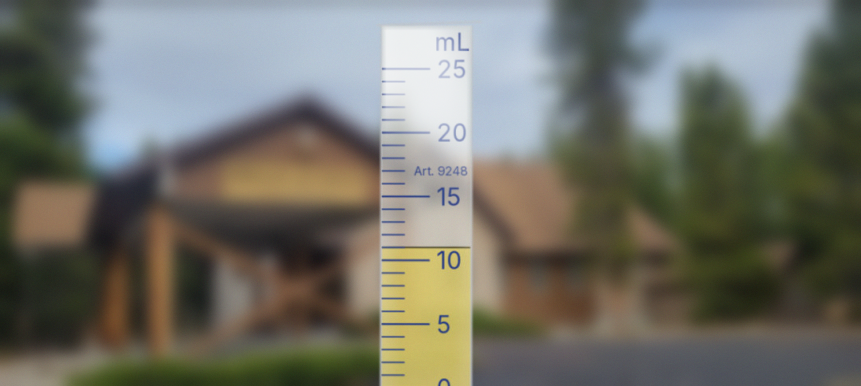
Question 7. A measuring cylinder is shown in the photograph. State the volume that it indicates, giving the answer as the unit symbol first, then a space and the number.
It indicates mL 11
